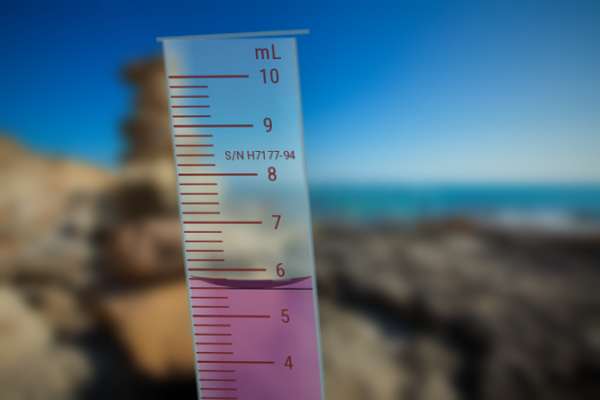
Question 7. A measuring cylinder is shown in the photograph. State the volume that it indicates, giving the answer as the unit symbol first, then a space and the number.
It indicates mL 5.6
